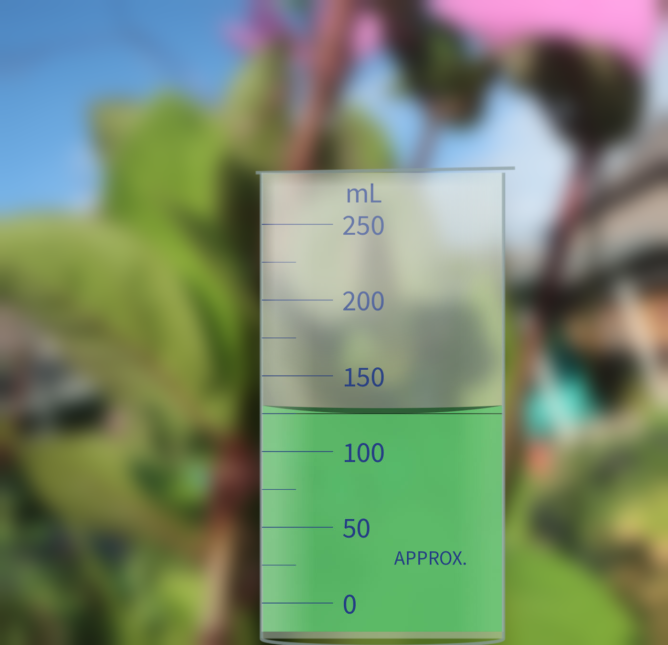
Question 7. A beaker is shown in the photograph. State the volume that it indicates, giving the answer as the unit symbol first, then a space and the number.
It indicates mL 125
